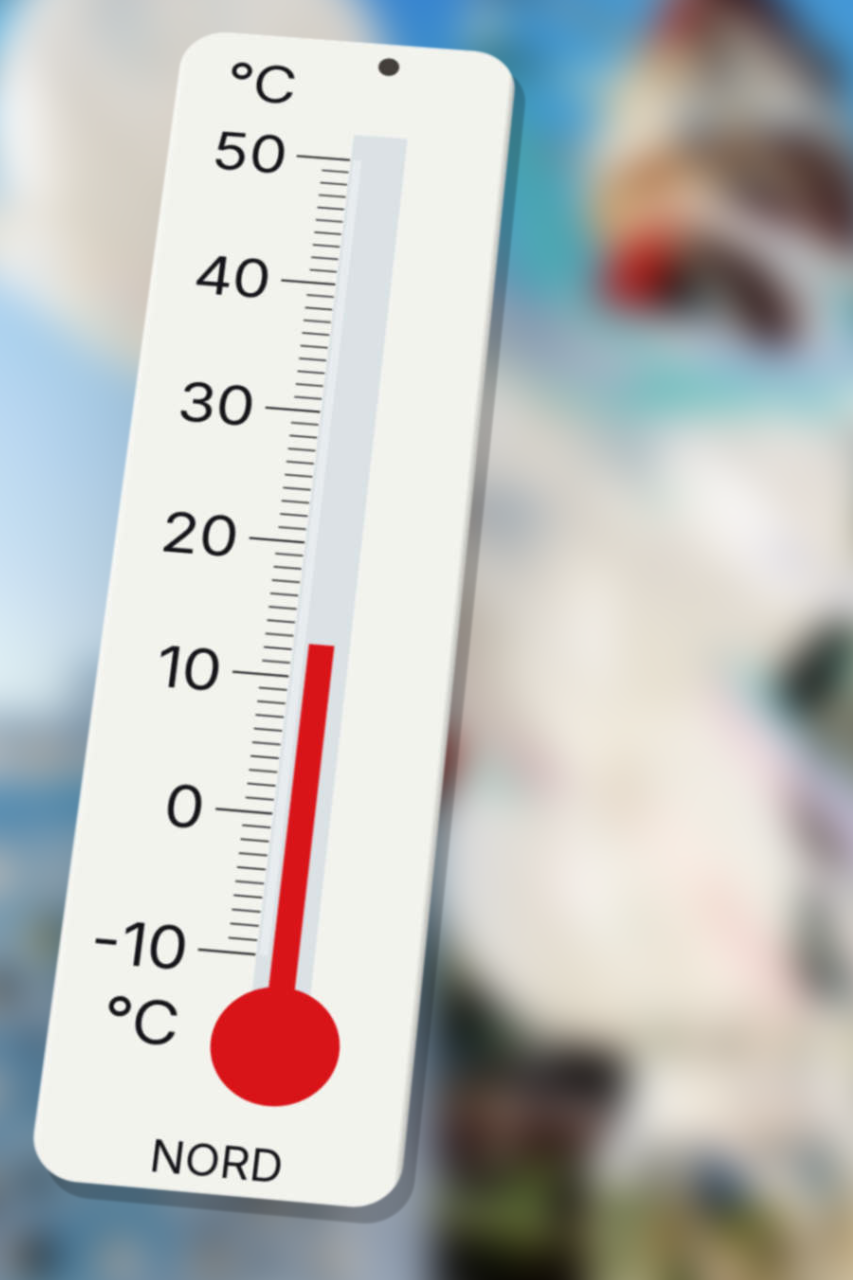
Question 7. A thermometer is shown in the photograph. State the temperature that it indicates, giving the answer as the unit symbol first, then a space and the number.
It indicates °C 12.5
